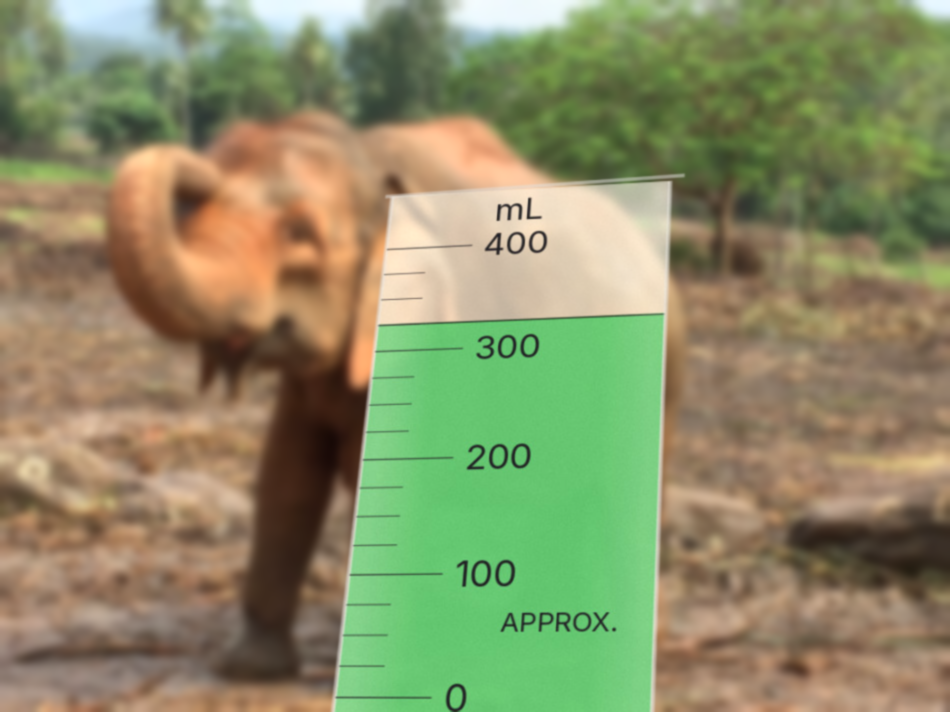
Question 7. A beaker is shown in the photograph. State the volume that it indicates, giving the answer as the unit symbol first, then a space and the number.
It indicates mL 325
